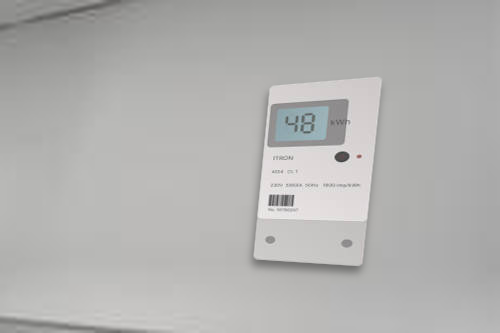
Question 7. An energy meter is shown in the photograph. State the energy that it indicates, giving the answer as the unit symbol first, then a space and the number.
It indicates kWh 48
